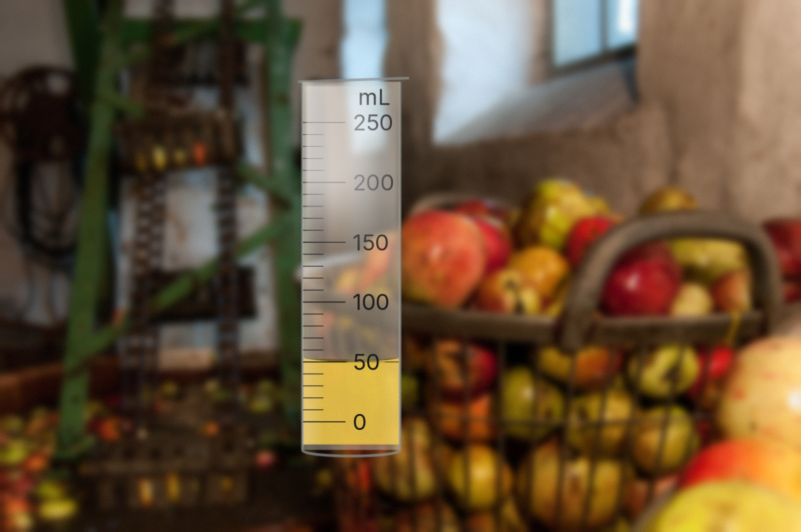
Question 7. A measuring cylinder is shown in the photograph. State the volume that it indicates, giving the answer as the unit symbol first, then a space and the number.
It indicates mL 50
